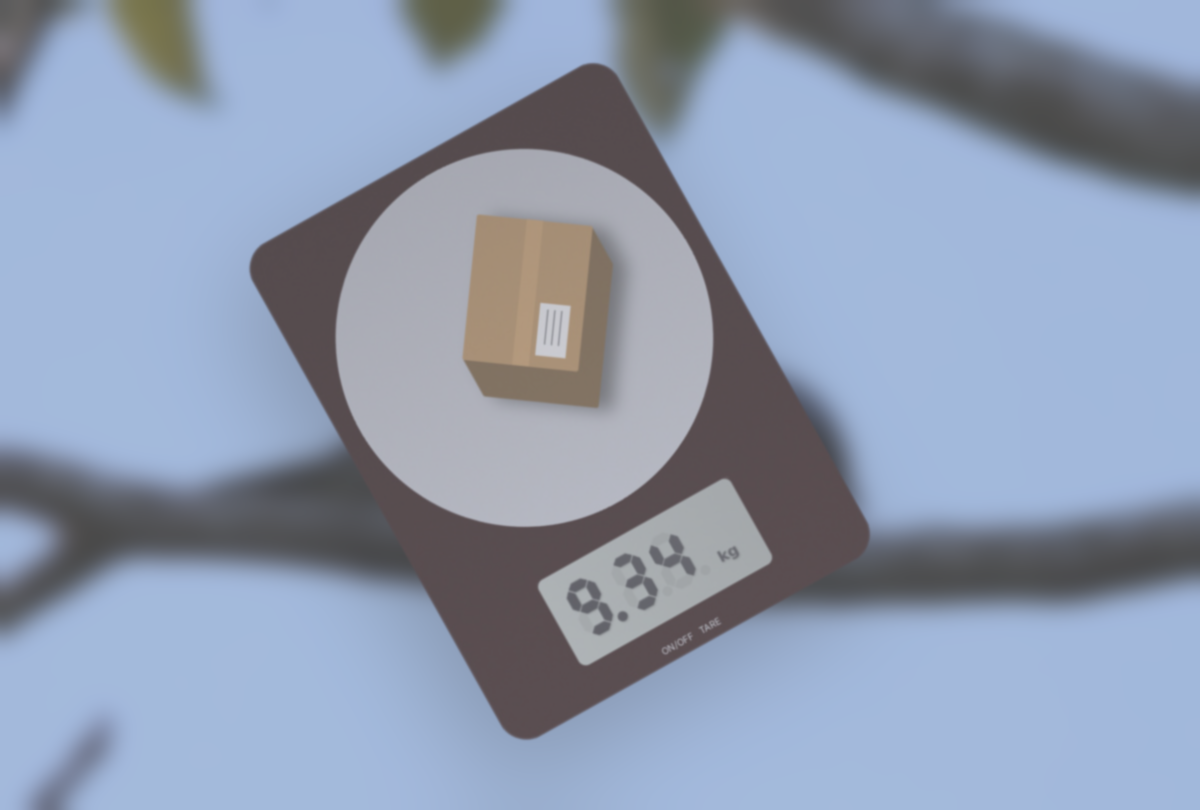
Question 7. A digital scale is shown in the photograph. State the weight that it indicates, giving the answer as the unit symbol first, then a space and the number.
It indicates kg 9.34
